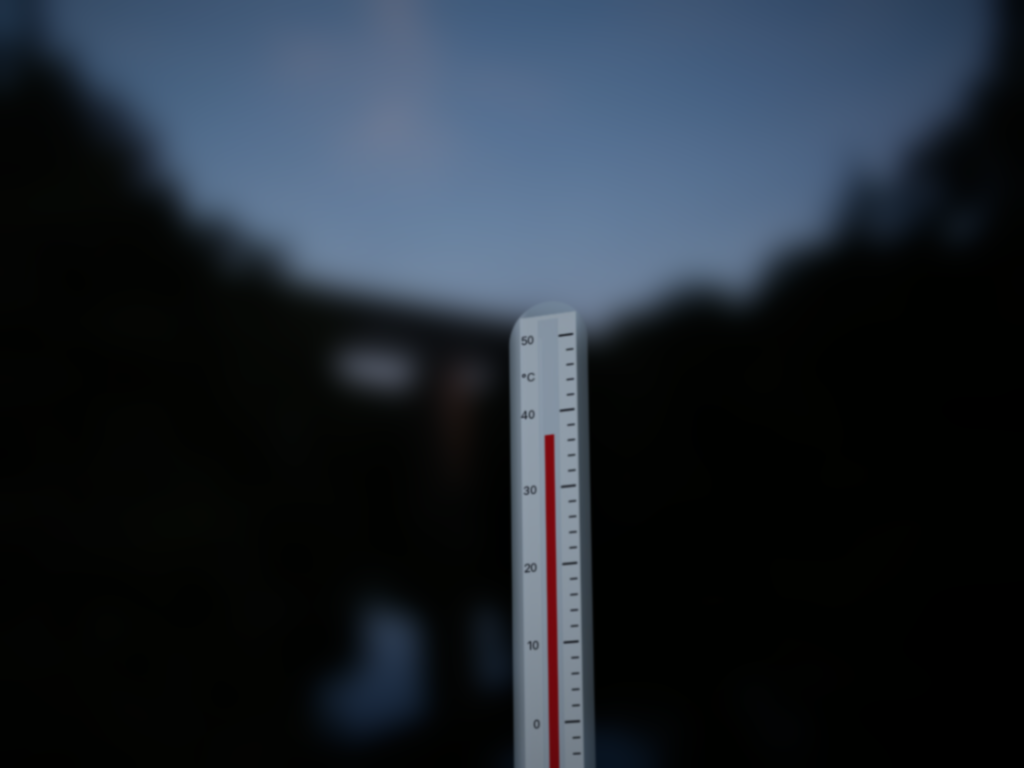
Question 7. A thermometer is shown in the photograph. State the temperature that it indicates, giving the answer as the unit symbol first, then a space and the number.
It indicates °C 37
